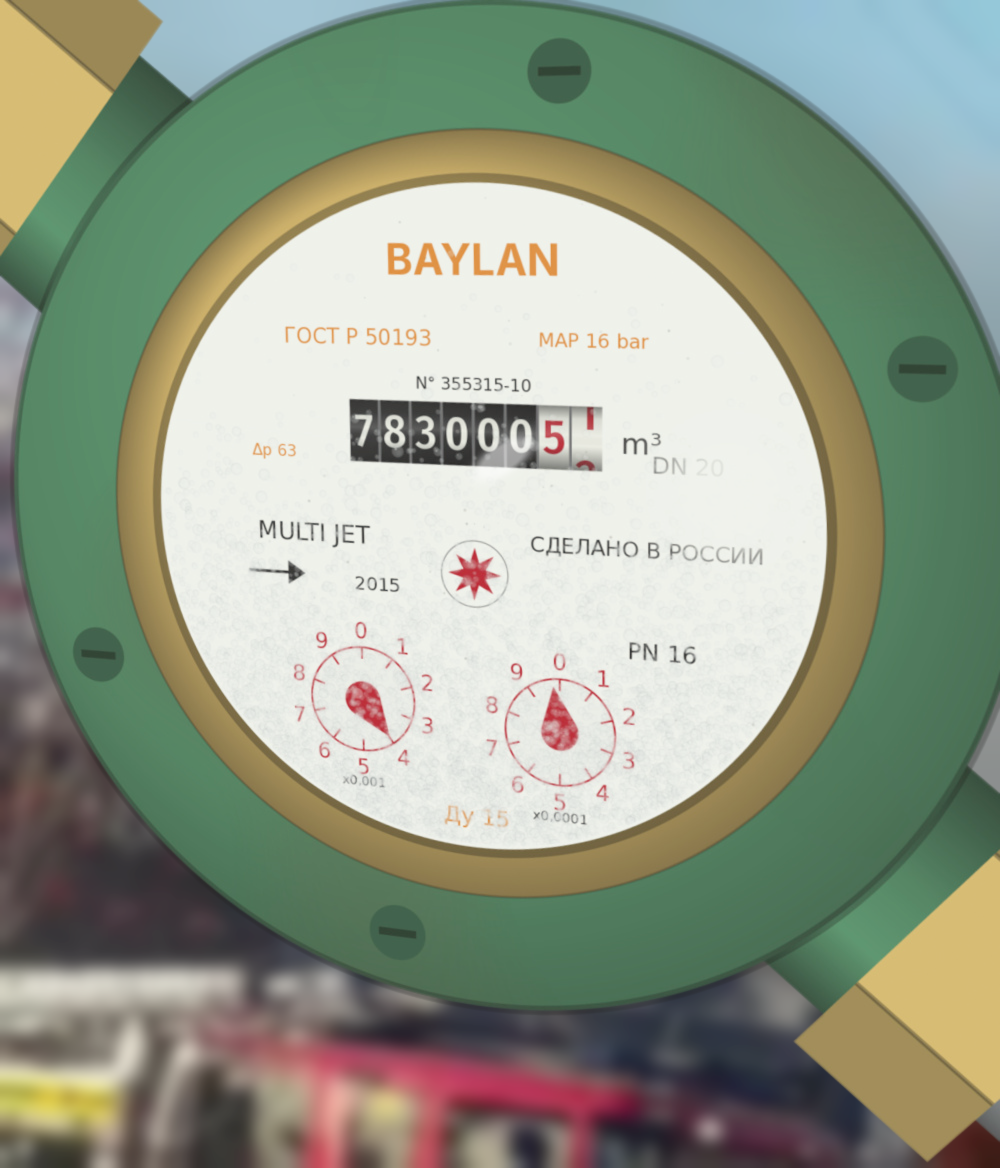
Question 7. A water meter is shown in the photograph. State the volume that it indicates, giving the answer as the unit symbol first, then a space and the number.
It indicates m³ 783000.5139
